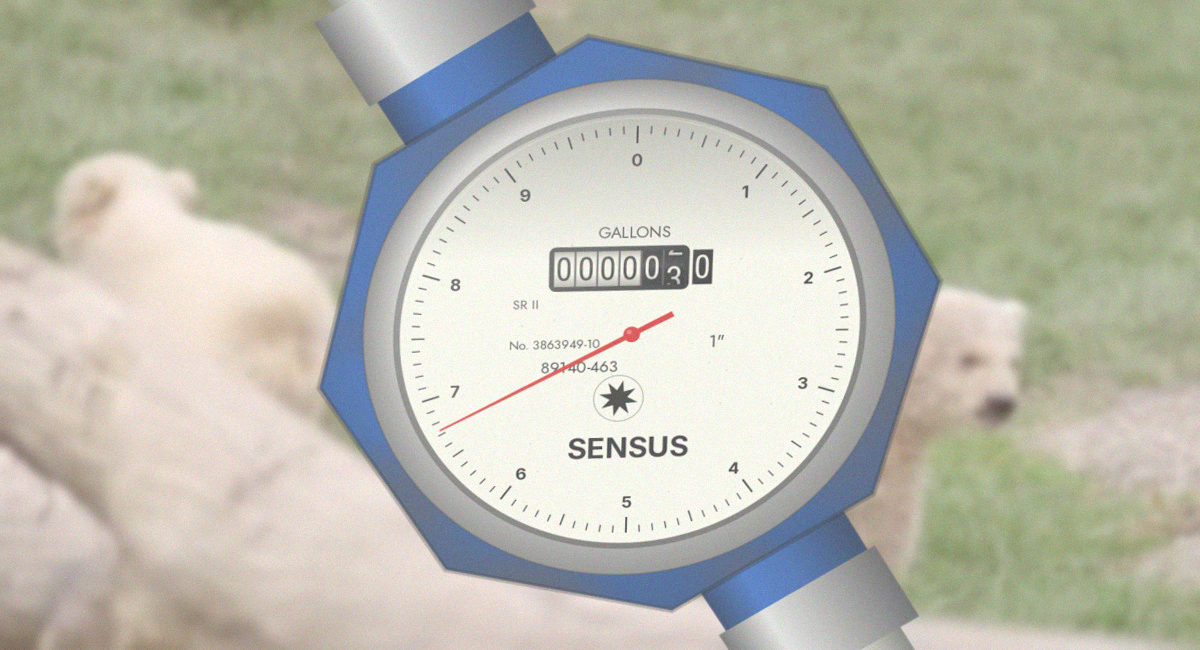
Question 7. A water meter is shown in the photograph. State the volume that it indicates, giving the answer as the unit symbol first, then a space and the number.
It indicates gal 26.7
